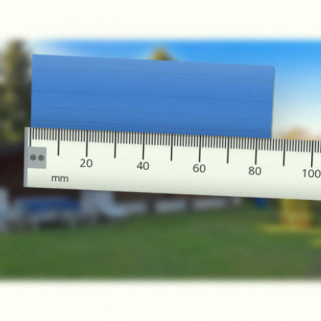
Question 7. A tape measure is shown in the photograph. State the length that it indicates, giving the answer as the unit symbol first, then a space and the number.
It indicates mm 85
